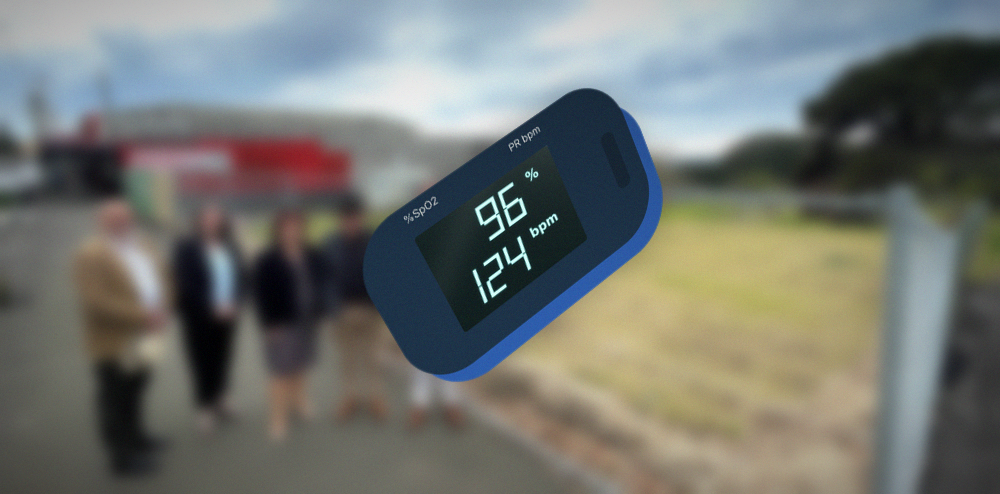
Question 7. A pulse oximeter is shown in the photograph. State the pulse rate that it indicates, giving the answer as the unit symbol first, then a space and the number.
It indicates bpm 124
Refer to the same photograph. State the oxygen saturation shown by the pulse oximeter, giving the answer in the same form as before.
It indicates % 96
